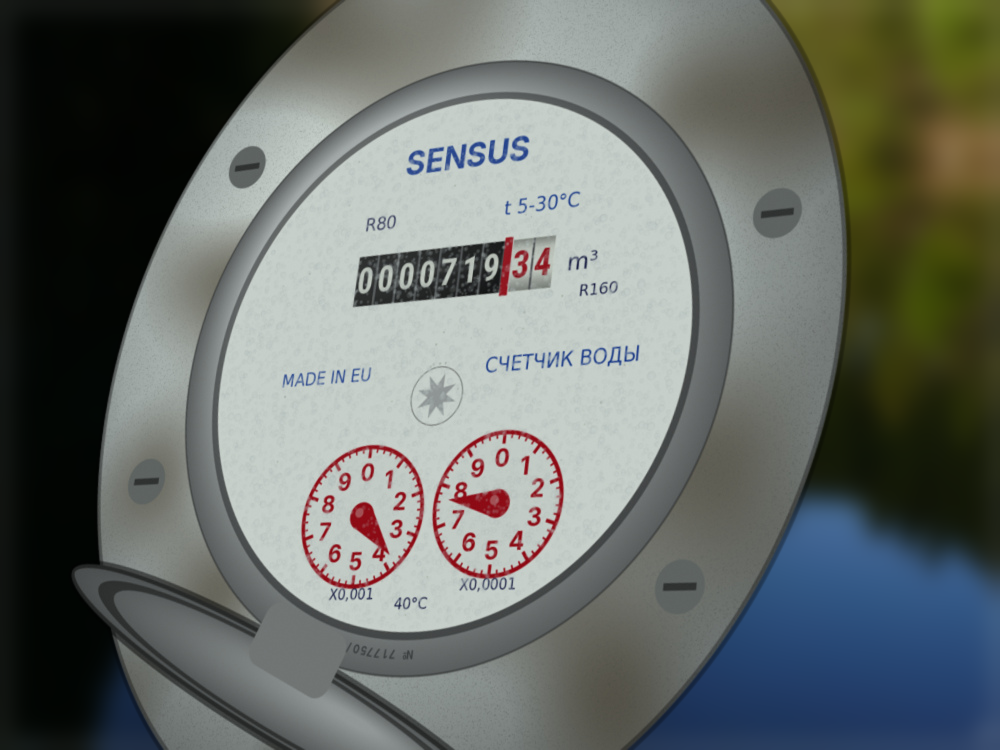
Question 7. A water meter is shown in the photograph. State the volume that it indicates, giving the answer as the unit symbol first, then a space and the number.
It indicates m³ 719.3437
